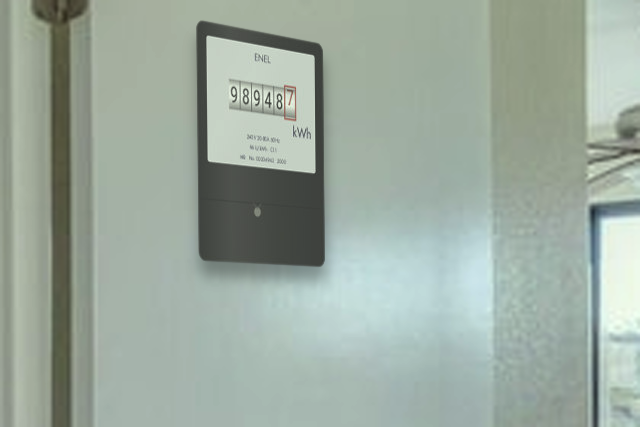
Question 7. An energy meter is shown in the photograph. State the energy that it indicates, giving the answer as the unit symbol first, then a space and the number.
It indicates kWh 98948.7
